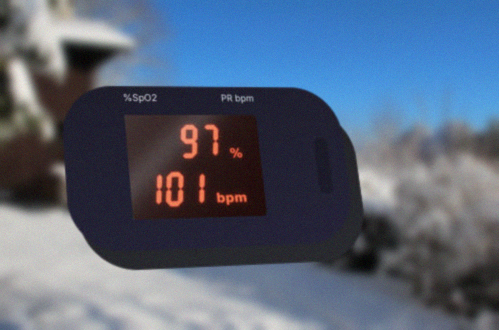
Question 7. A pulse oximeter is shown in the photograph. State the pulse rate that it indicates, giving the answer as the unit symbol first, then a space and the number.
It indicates bpm 101
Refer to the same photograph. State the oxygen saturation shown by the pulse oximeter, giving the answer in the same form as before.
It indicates % 97
